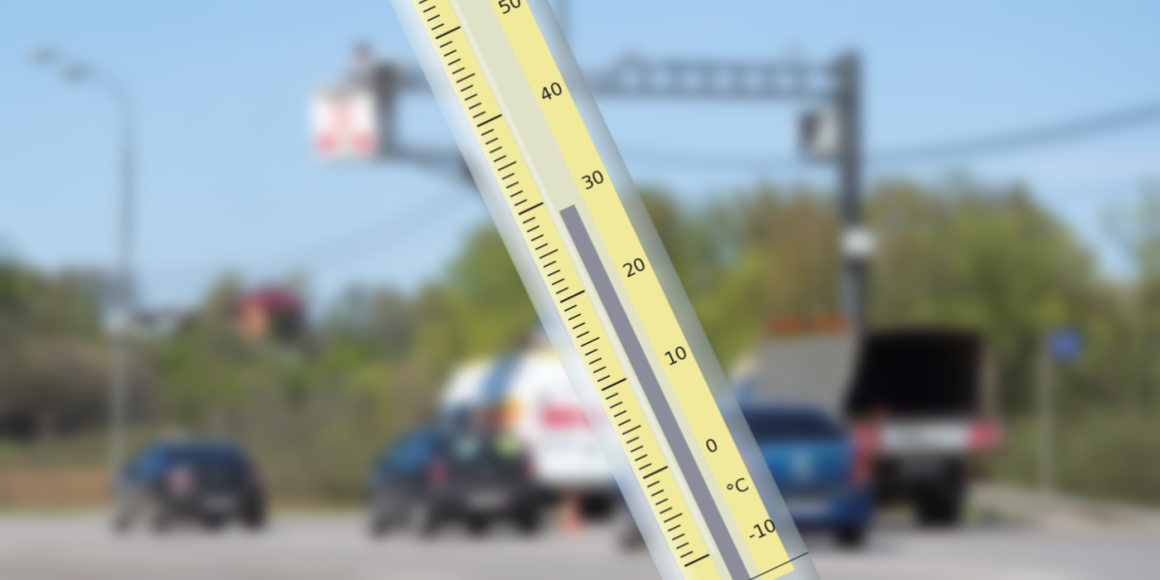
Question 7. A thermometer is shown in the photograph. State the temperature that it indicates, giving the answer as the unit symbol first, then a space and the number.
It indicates °C 28.5
